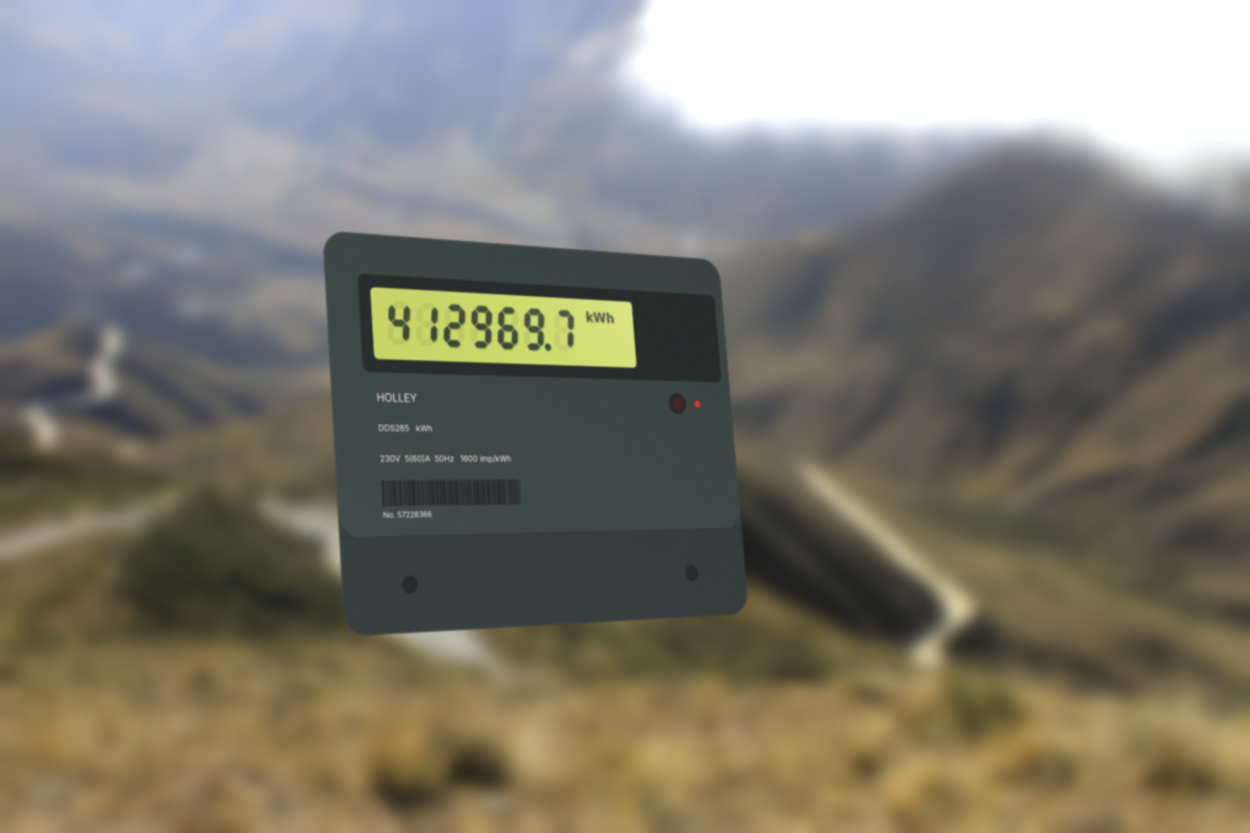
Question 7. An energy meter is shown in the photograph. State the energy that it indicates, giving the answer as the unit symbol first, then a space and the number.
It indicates kWh 412969.7
